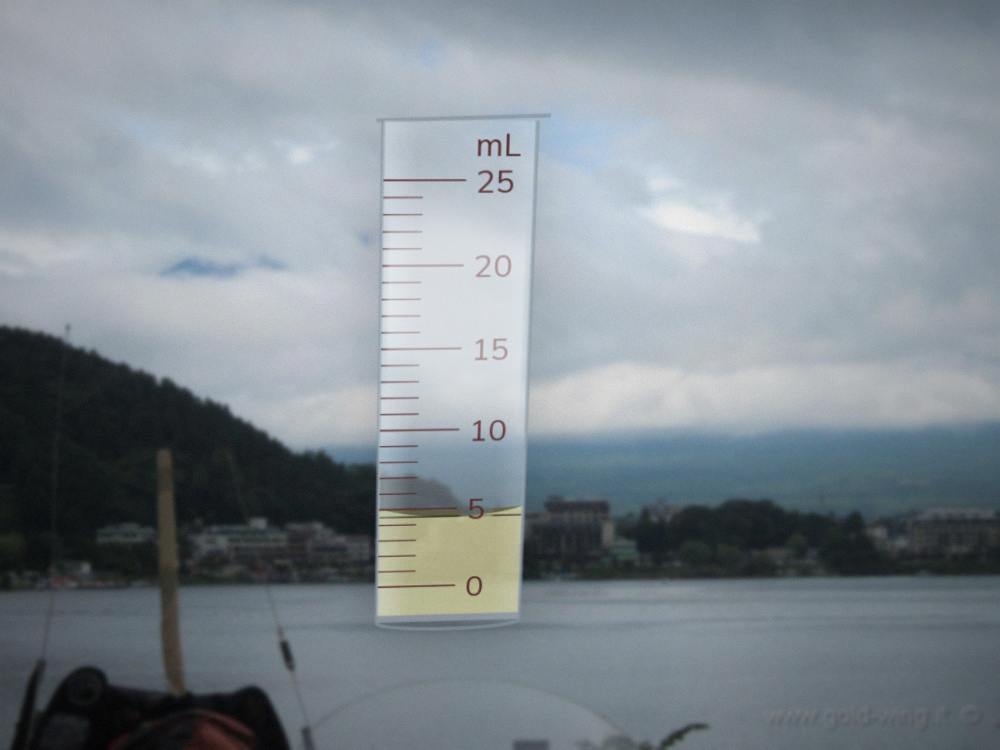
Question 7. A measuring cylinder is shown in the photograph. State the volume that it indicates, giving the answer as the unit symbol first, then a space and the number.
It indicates mL 4.5
